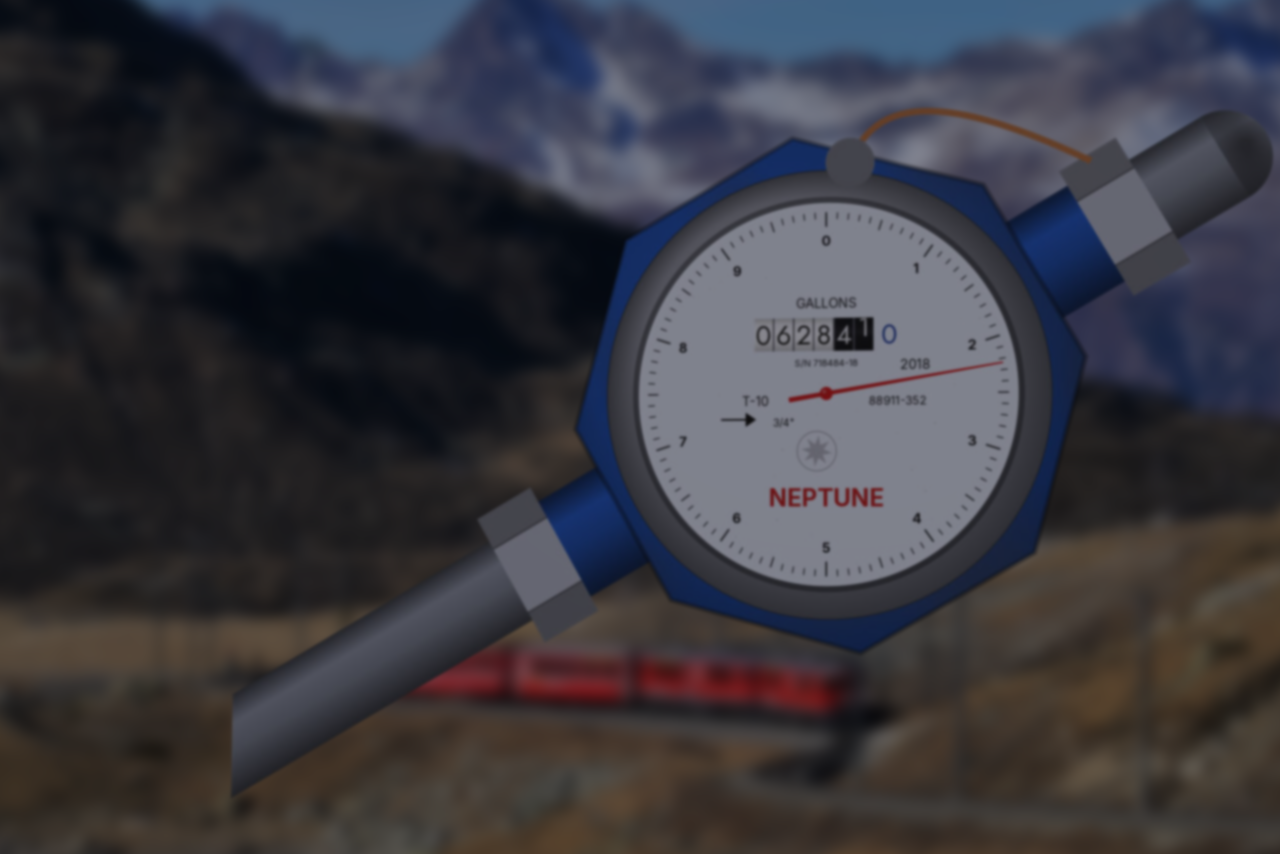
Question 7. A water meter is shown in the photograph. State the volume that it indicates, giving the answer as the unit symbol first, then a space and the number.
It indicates gal 628412.2
